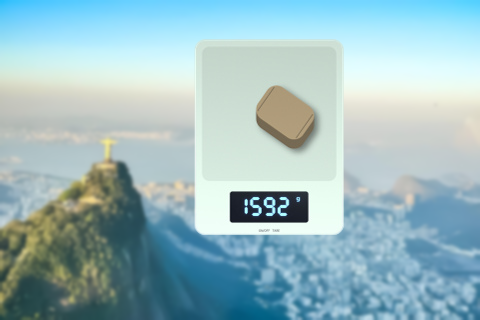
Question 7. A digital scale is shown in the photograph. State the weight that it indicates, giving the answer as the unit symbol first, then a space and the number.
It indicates g 1592
